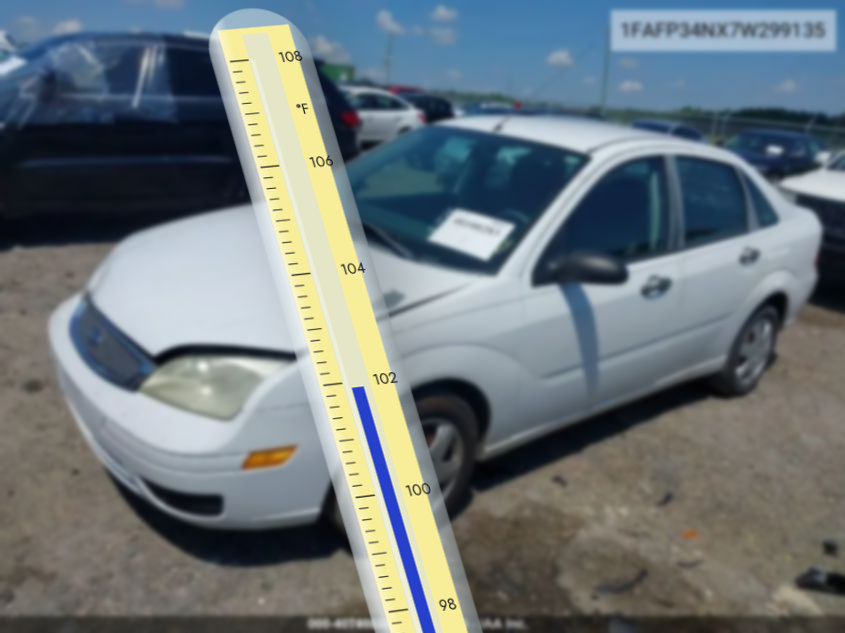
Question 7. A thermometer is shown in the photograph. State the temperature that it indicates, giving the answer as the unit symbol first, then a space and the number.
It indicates °F 101.9
